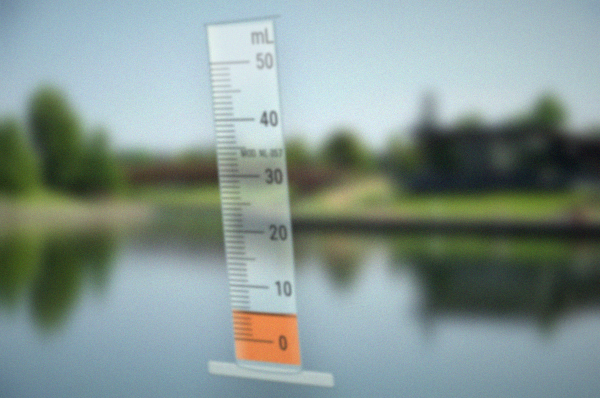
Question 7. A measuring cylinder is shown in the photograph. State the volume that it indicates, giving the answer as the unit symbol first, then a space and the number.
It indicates mL 5
